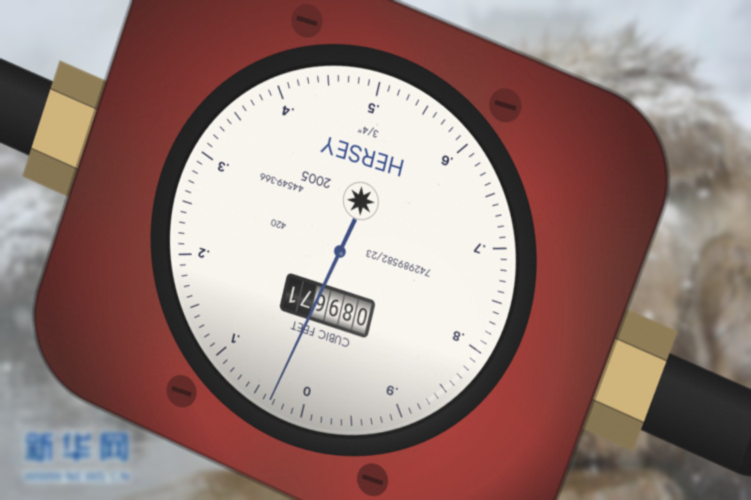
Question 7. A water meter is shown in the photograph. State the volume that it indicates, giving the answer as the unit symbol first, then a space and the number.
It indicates ft³ 89671.03
